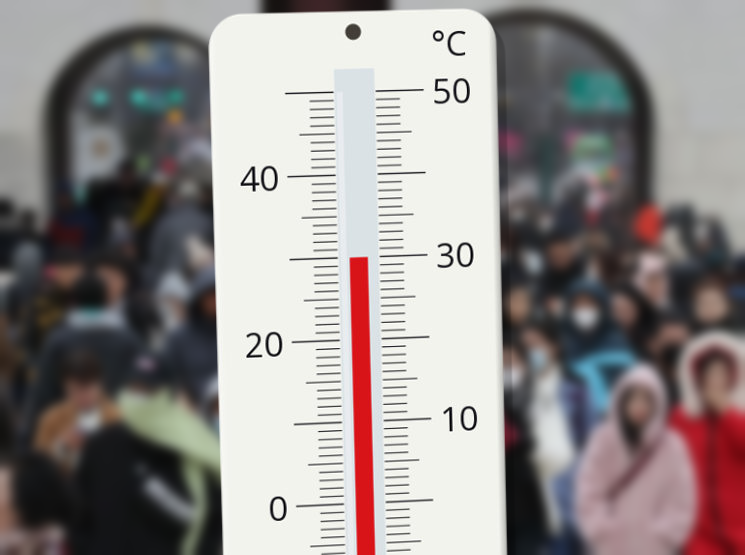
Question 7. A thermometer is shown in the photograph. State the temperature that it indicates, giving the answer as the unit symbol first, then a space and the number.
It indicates °C 30
